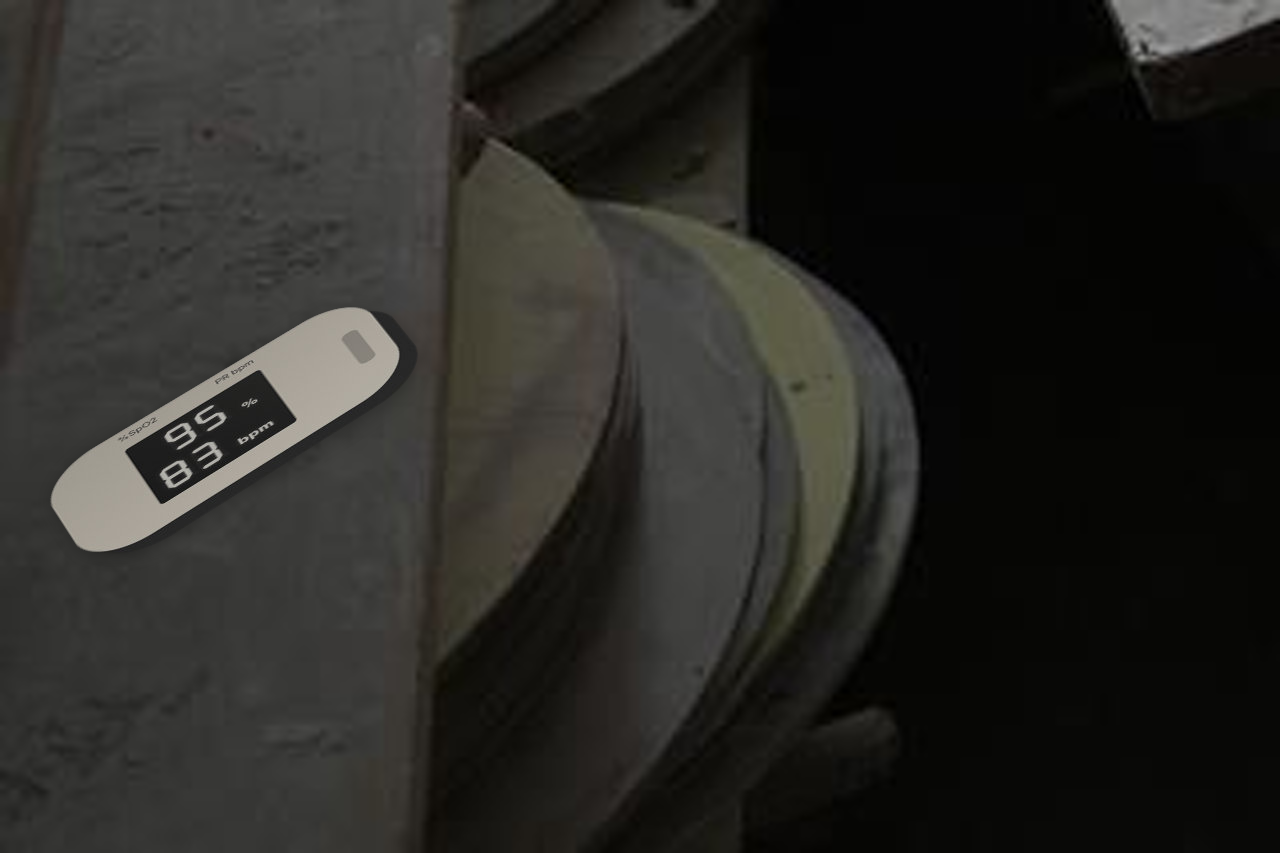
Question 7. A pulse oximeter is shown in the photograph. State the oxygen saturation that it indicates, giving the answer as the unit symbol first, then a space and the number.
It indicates % 95
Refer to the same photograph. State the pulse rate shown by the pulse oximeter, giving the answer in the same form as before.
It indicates bpm 83
